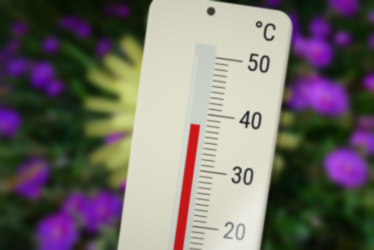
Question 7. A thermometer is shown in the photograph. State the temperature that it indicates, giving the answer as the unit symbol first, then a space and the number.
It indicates °C 38
